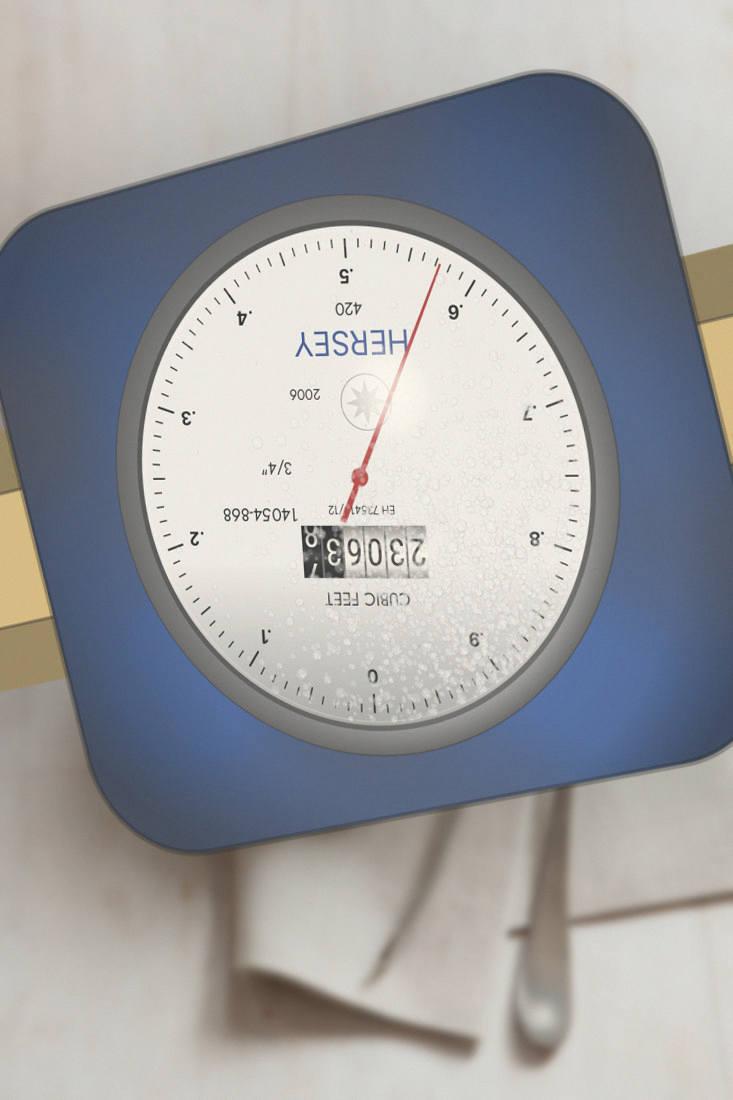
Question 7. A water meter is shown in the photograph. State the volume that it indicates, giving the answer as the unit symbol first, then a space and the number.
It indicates ft³ 230637.57
